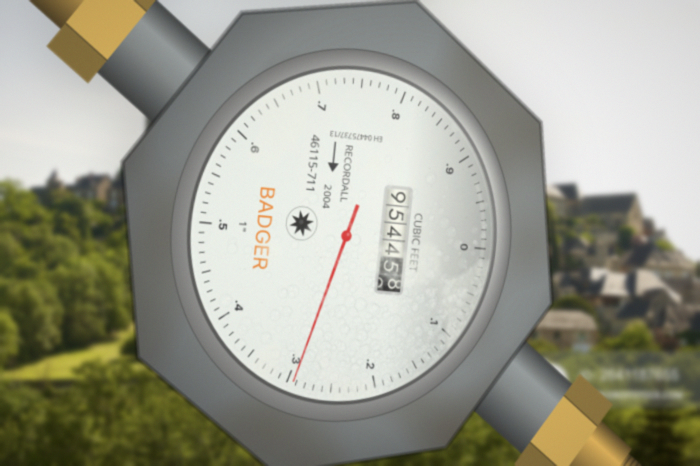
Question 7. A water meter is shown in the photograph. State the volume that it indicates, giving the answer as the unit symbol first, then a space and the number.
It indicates ft³ 954458.29
